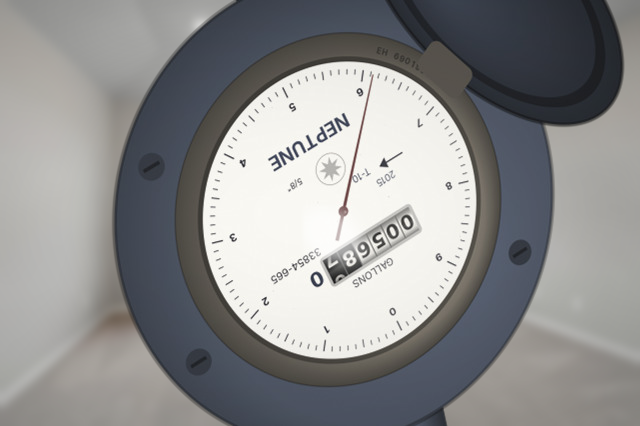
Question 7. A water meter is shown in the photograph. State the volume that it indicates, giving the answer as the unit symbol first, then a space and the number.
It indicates gal 56866.1
